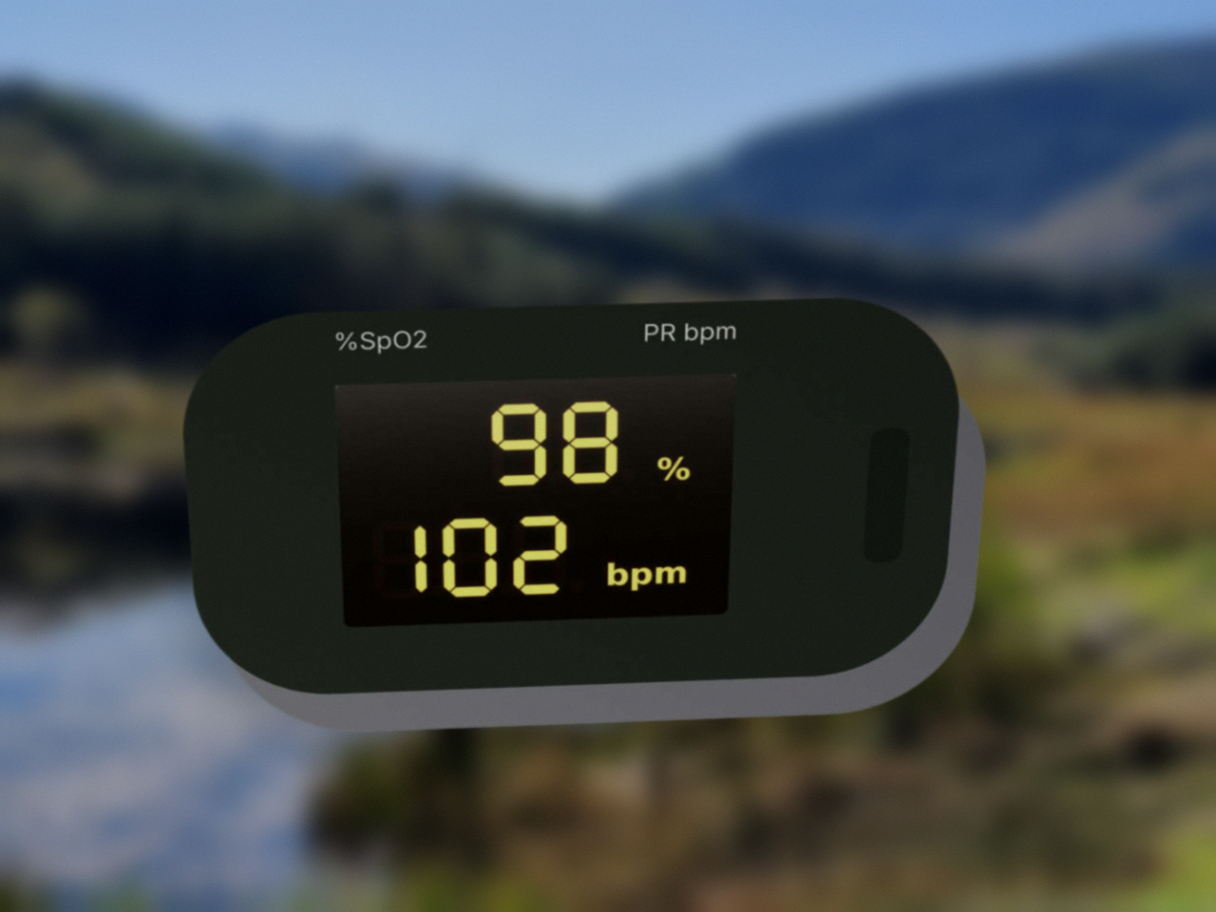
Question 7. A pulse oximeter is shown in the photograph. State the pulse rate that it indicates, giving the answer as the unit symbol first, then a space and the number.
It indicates bpm 102
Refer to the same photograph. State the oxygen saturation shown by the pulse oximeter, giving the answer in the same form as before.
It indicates % 98
